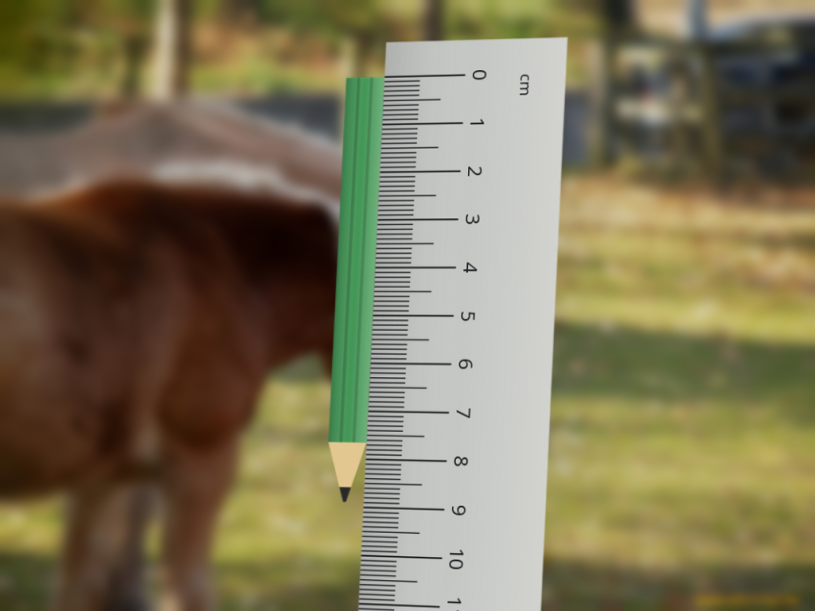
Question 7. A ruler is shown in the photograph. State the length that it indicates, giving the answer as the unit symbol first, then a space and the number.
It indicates cm 8.9
